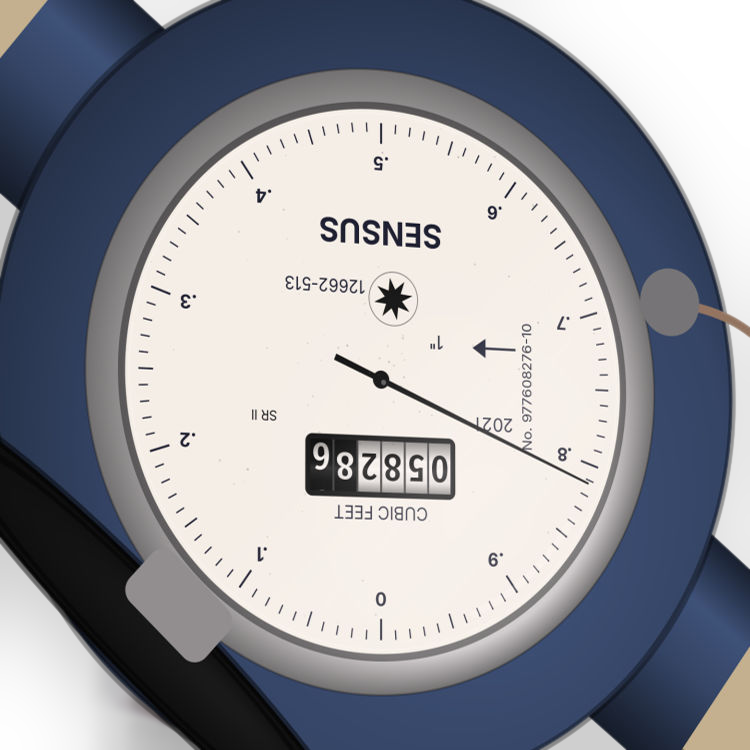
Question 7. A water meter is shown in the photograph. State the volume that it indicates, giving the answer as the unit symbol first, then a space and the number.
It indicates ft³ 58285.81
